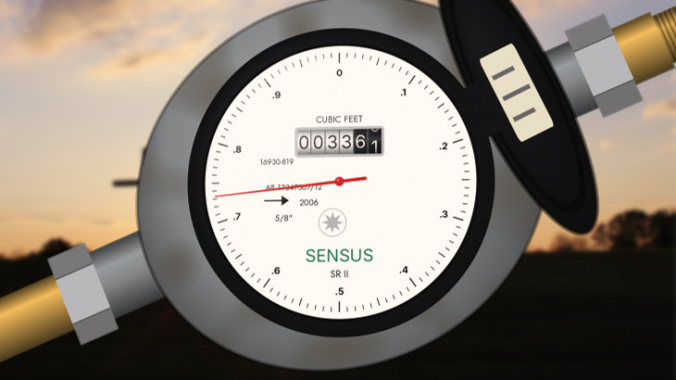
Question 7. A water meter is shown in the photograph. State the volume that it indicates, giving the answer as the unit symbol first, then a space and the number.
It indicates ft³ 3360.73
